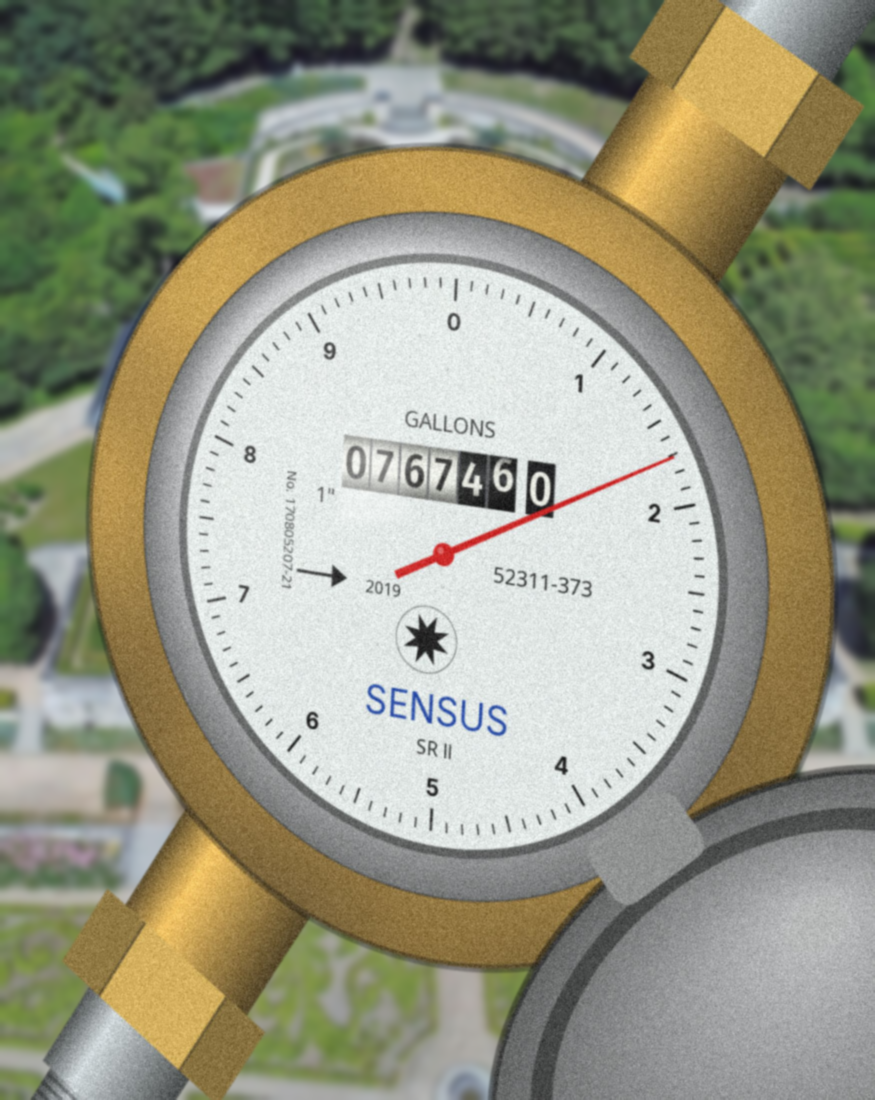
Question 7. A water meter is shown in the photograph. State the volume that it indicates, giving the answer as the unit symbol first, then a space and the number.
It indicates gal 767461.7
